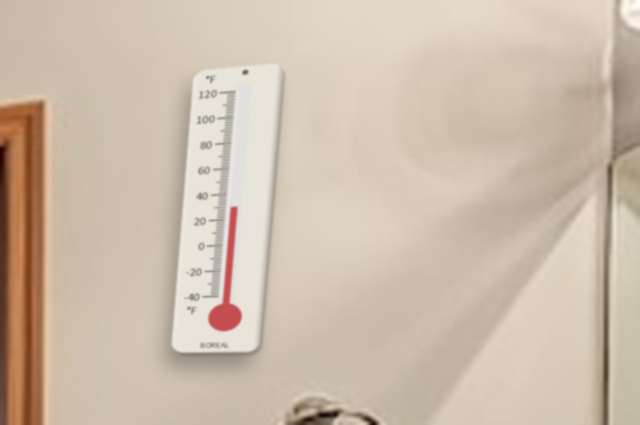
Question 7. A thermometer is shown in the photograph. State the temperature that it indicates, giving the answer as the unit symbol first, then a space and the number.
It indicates °F 30
